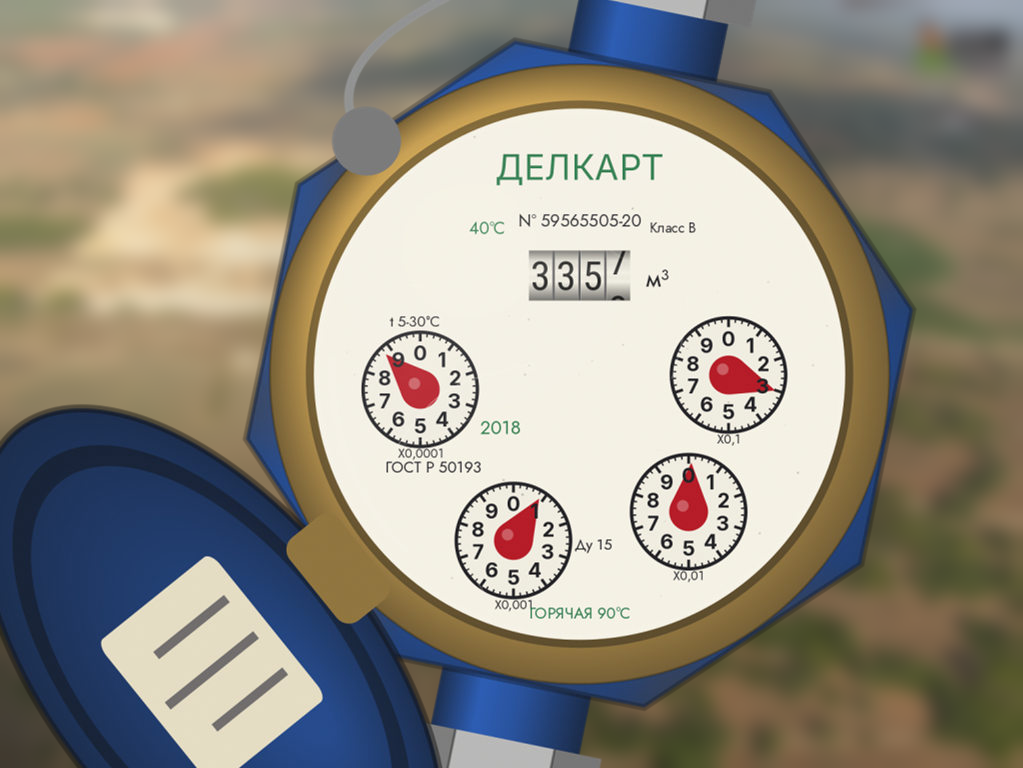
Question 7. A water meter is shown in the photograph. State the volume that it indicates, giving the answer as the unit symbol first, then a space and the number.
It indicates m³ 3357.3008
